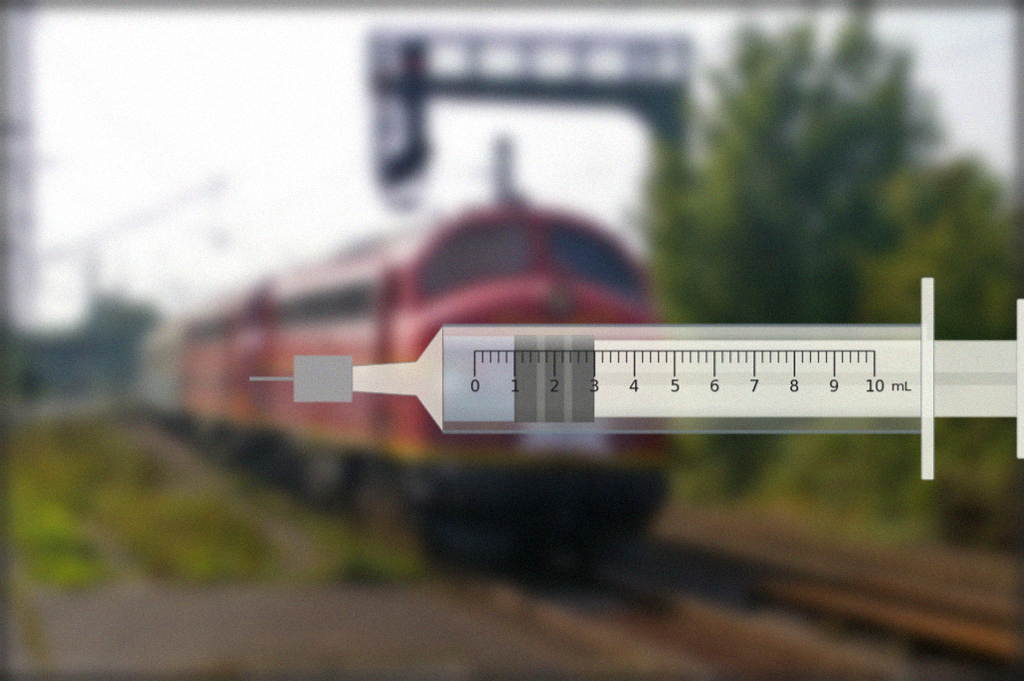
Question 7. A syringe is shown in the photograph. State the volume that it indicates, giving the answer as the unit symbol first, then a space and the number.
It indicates mL 1
